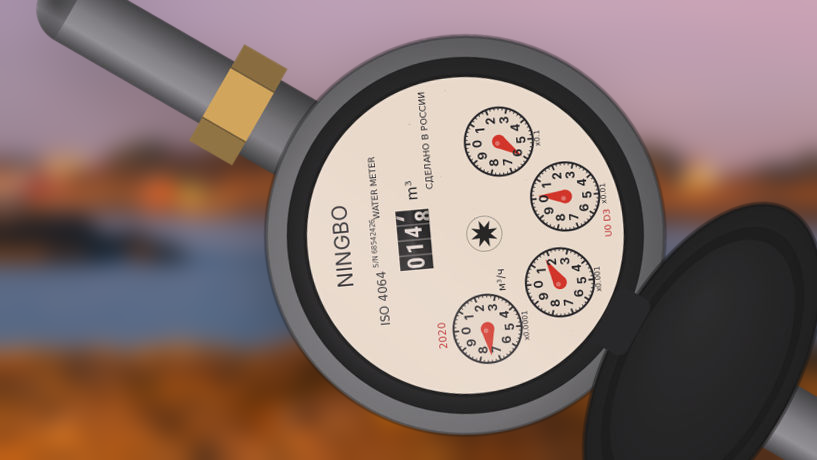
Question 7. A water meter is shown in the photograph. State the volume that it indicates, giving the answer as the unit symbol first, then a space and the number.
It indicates m³ 147.6017
